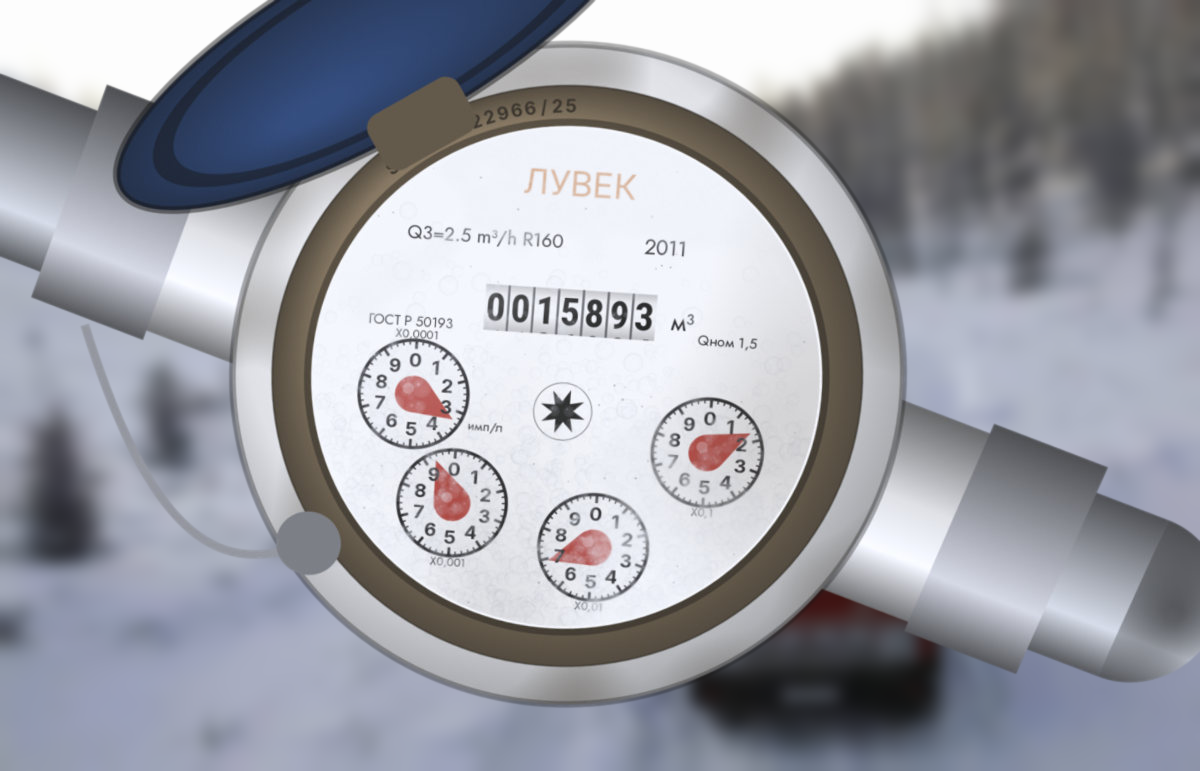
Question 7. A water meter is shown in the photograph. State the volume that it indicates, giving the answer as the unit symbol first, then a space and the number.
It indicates m³ 15893.1693
